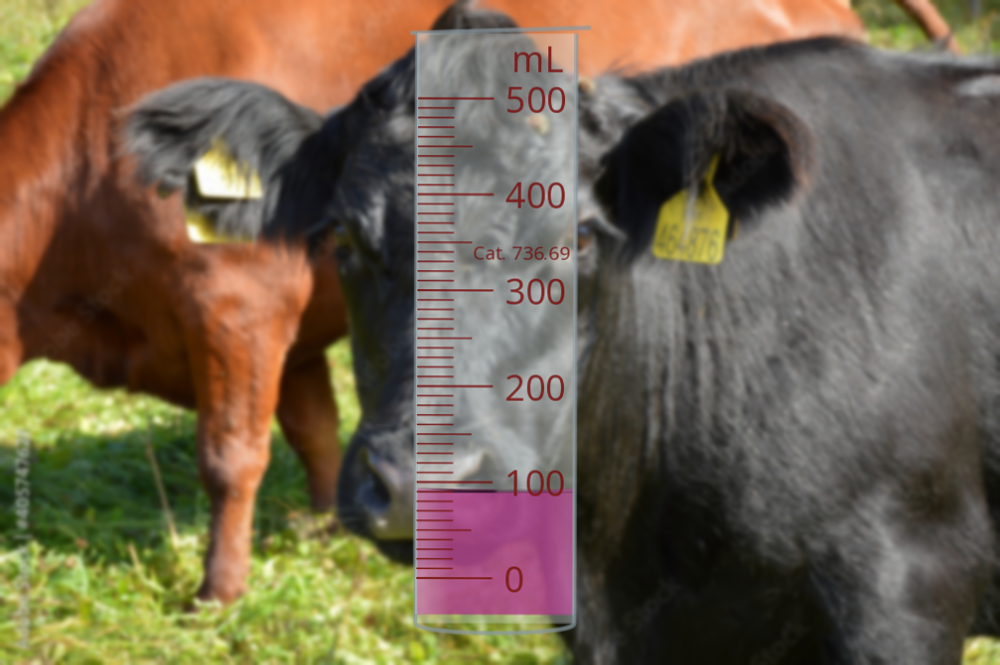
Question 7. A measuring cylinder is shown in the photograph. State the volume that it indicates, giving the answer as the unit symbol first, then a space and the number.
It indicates mL 90
